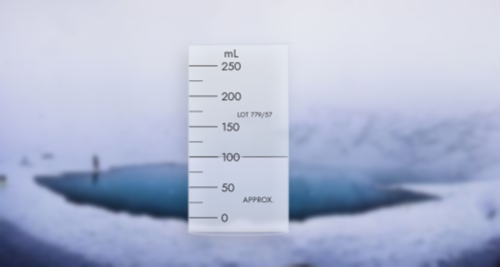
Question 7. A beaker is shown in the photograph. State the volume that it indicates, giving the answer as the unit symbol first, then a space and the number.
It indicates mL 100
